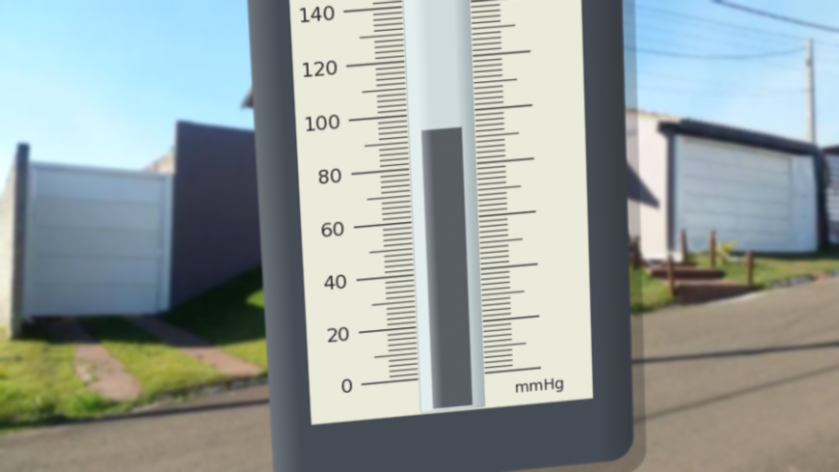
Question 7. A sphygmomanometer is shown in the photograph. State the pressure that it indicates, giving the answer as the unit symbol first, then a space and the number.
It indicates mmHg 94
